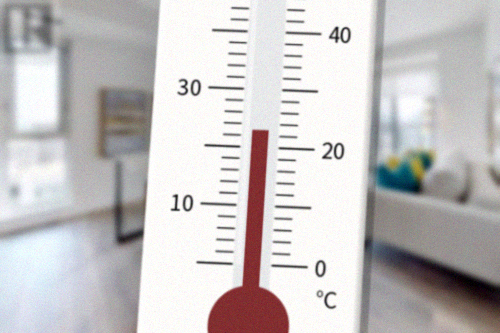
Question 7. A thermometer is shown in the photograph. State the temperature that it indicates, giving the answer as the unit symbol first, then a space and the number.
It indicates °C 23
